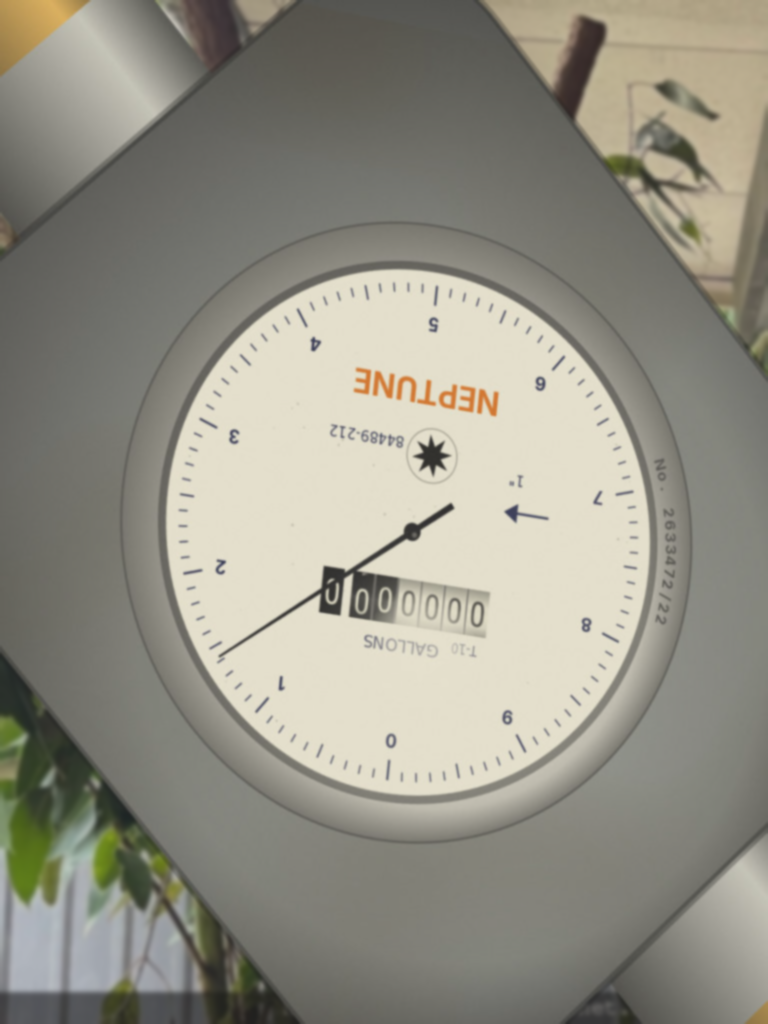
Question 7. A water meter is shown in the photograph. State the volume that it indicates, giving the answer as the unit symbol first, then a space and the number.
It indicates gal 1.4
